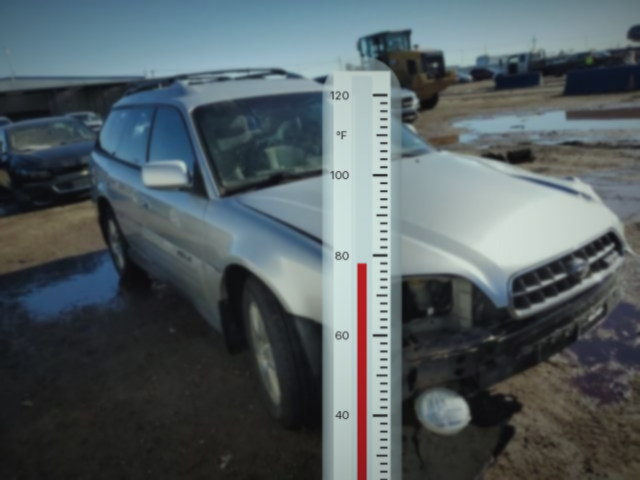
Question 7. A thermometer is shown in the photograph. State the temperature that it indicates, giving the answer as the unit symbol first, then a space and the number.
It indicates °F 78
